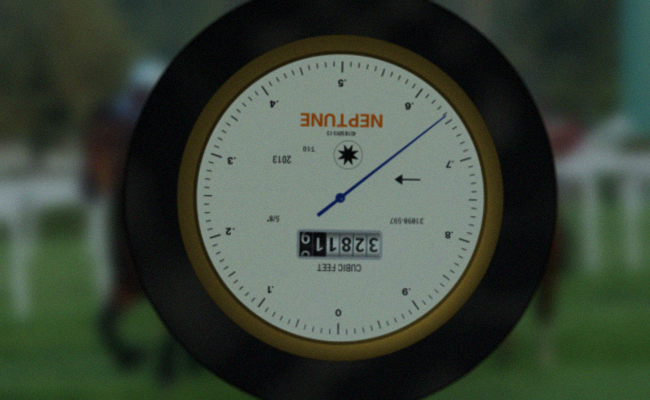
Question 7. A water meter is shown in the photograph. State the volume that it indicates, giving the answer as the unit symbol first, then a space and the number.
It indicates ft³ 328118.64
